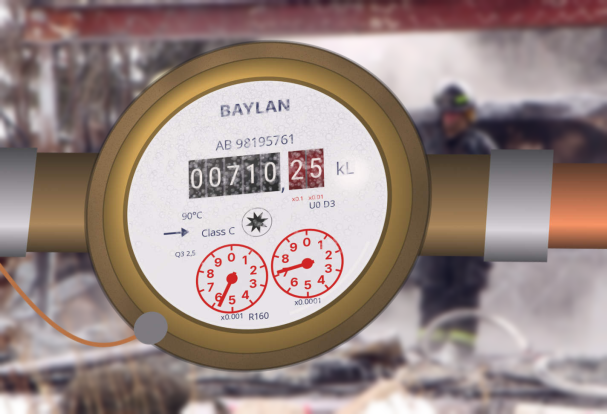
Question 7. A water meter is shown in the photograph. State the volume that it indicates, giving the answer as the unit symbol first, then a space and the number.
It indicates kL 710.2557
